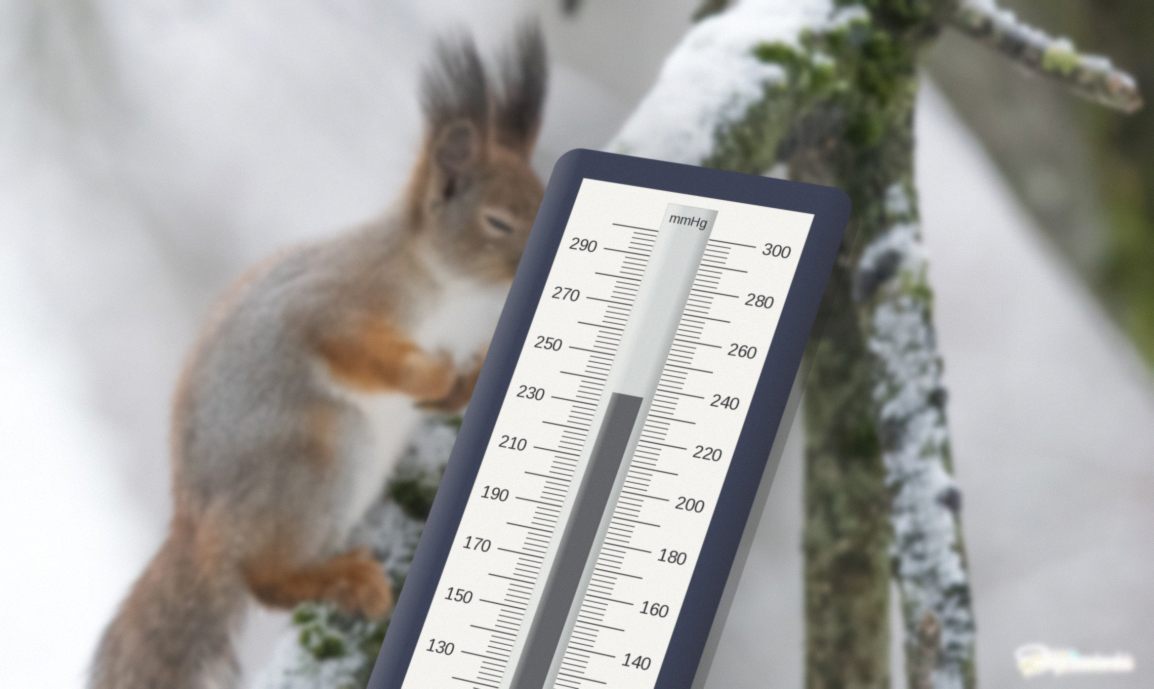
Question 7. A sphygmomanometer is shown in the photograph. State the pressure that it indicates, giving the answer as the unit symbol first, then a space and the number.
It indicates mmHg 236
